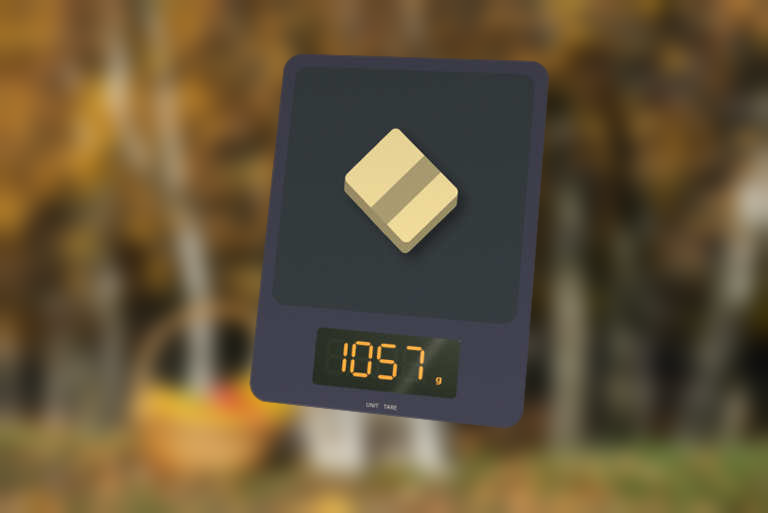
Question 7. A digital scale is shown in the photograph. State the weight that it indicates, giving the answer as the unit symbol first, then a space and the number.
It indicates g 1057
